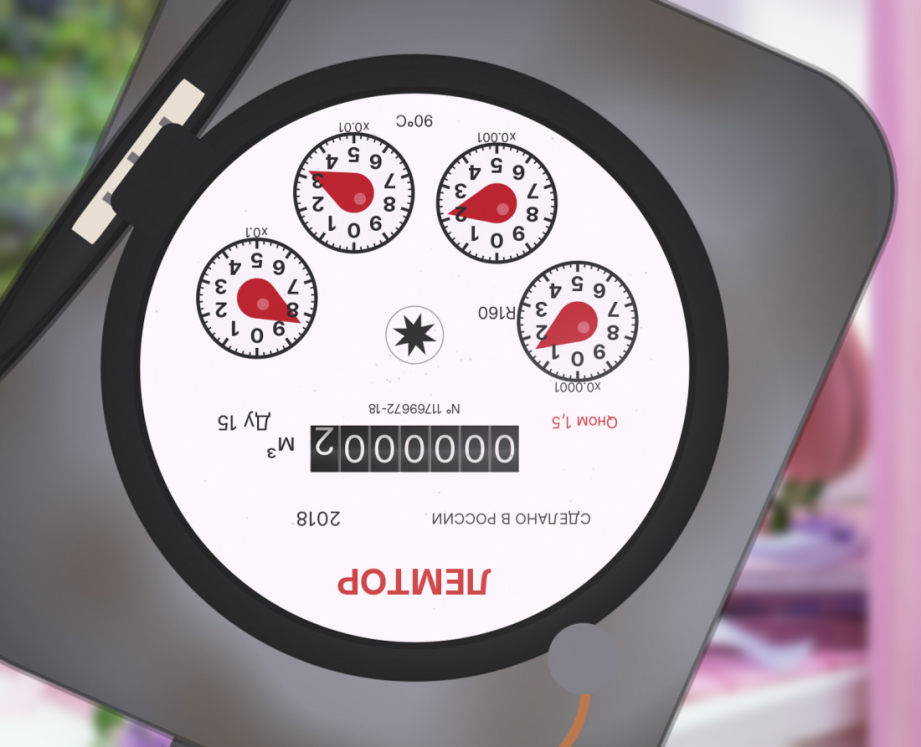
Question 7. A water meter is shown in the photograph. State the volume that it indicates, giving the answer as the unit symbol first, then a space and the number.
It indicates m³ 1.8321
